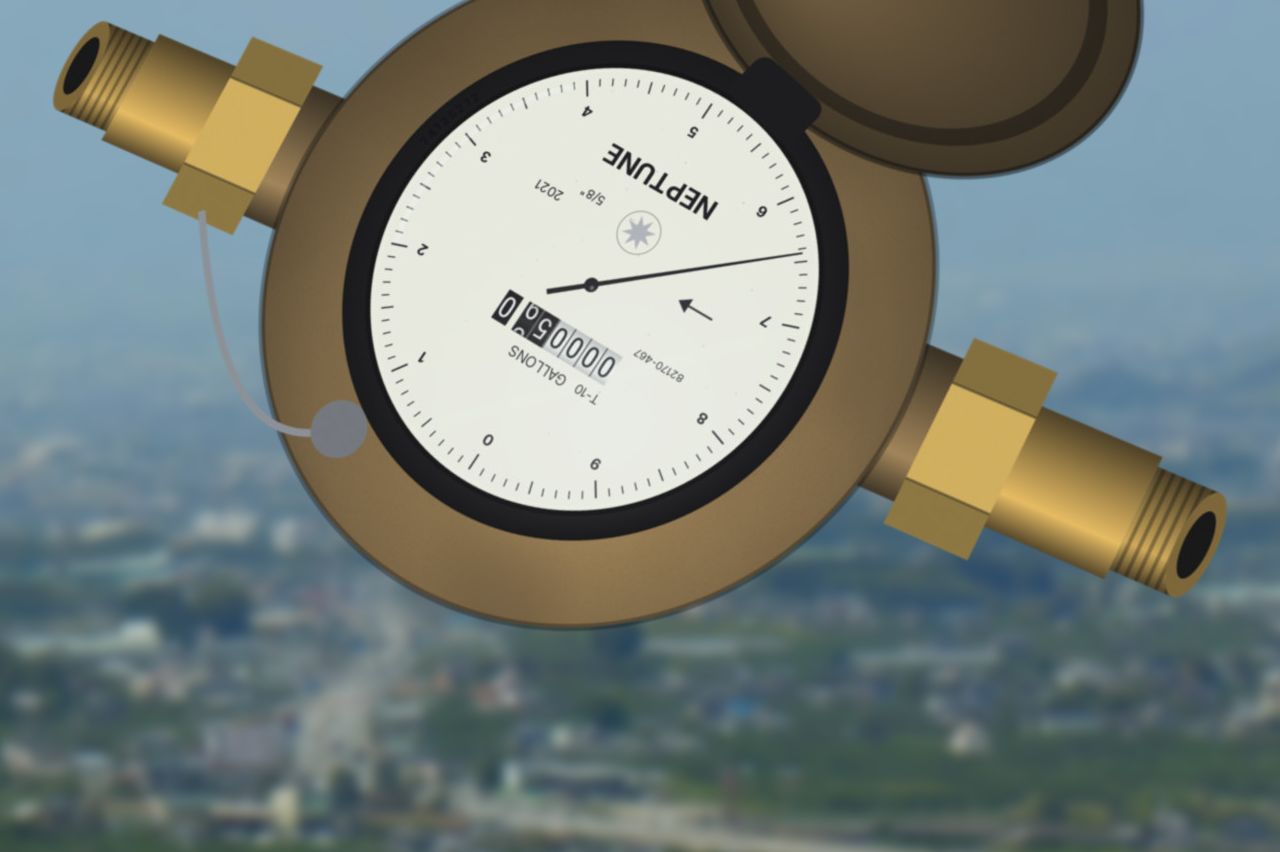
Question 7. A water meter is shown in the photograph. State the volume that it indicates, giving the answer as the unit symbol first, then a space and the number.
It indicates gal 586.4
